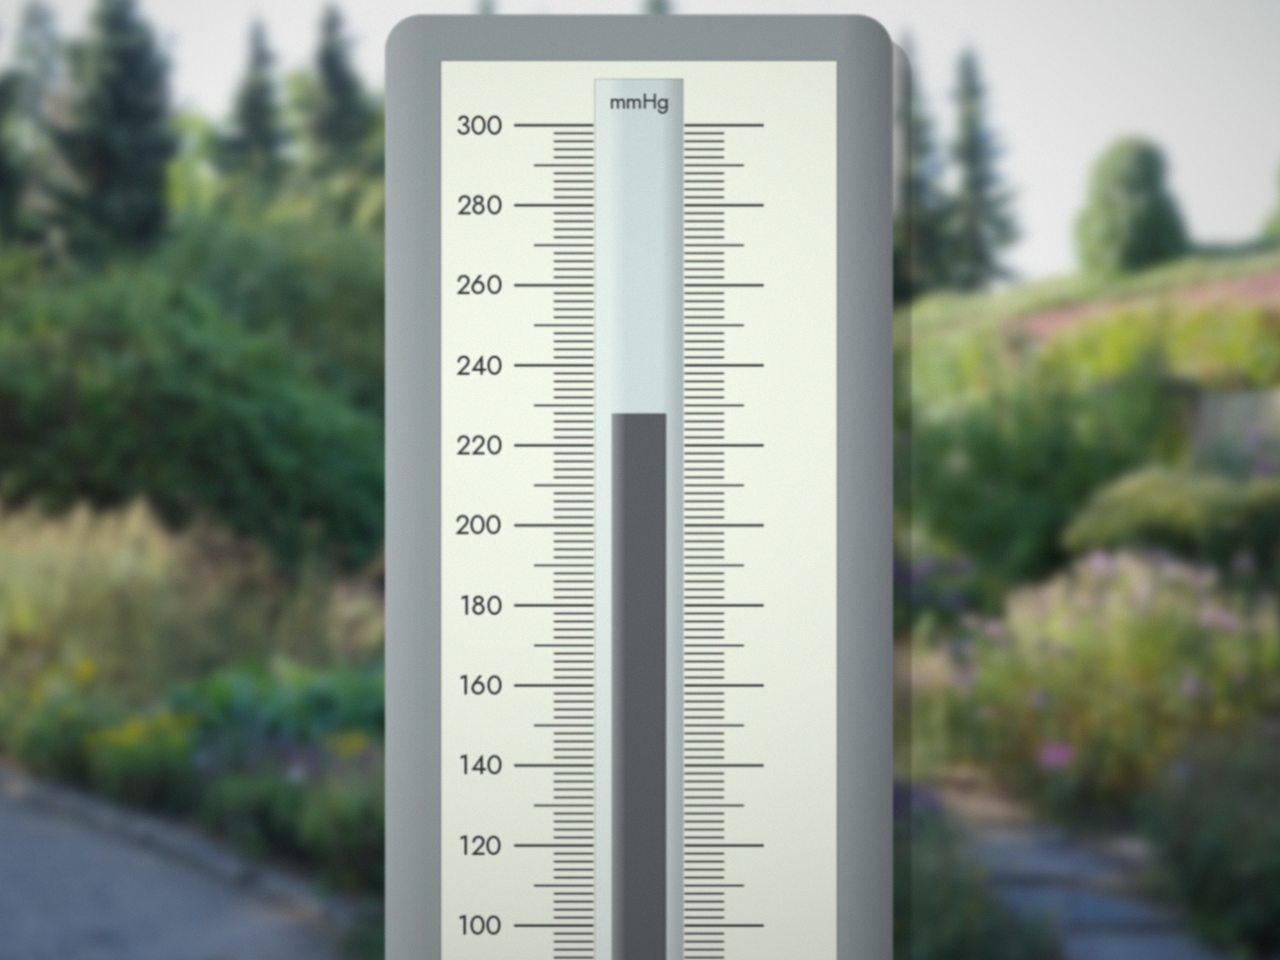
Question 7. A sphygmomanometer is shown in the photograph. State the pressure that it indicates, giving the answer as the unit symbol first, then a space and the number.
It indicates mmHg 228
